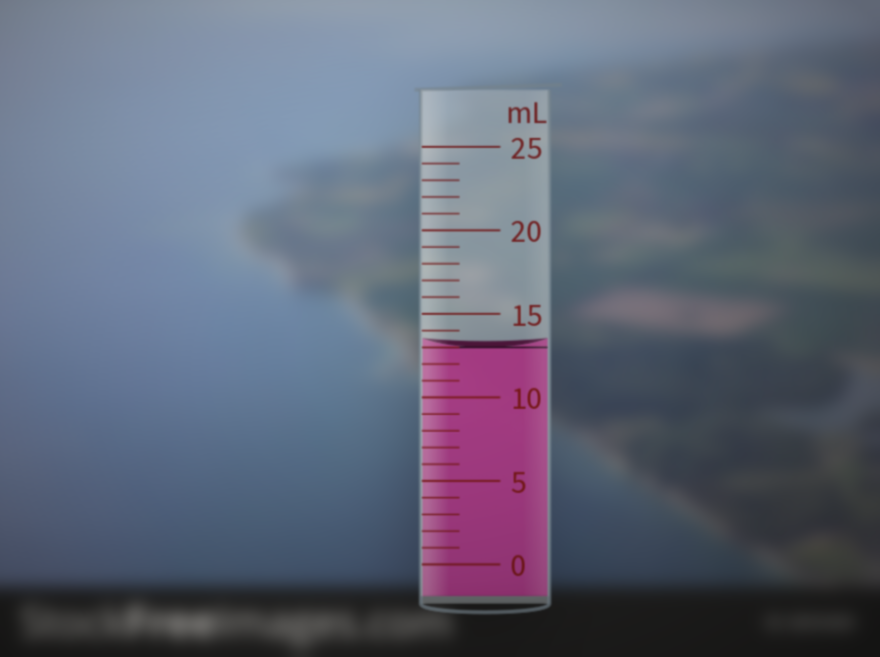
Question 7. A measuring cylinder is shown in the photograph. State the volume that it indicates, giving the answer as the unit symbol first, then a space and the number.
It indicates mL 13
